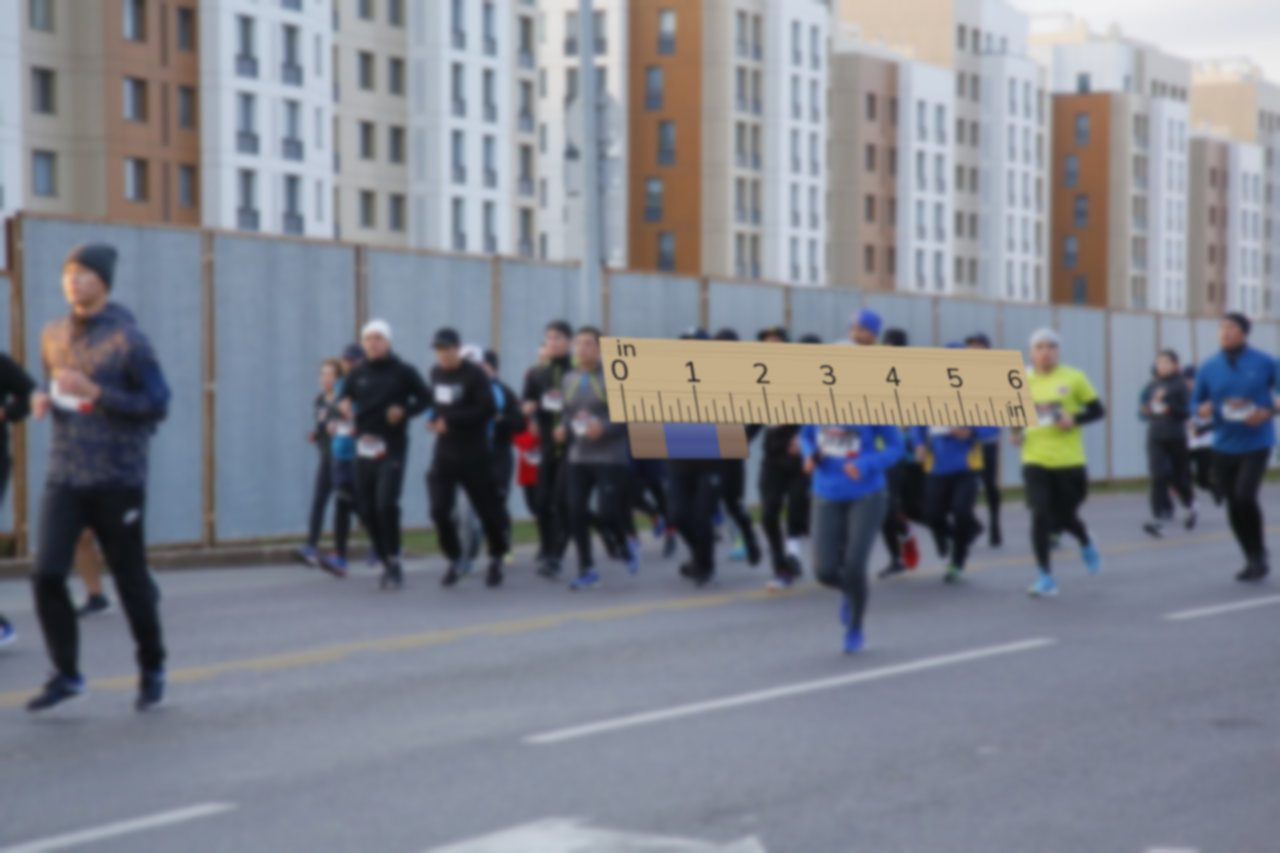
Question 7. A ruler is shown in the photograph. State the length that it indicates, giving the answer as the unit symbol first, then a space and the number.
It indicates in 1.625
